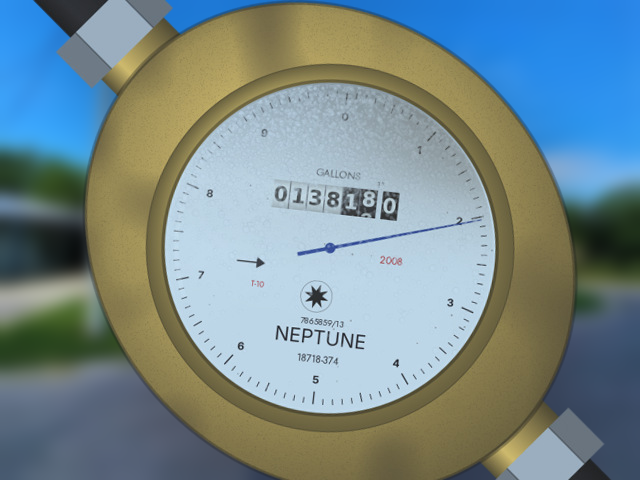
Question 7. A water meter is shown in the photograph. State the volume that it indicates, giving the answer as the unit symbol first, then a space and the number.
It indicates gal 138182.0
